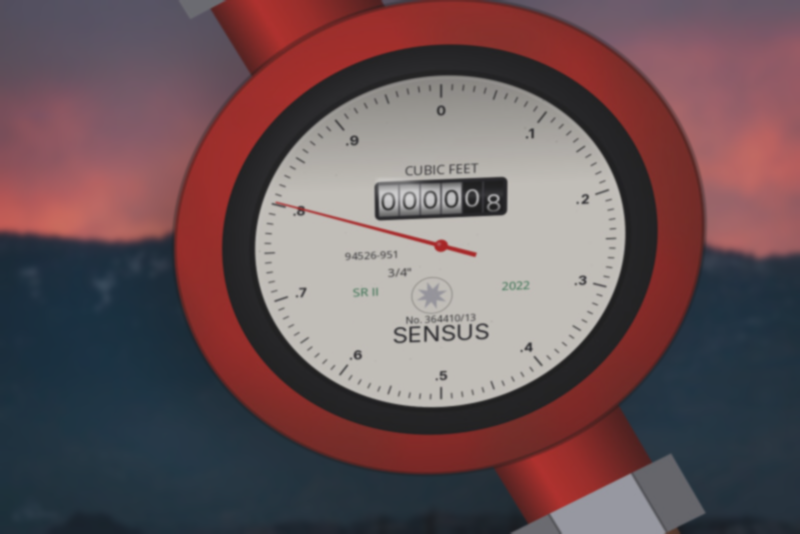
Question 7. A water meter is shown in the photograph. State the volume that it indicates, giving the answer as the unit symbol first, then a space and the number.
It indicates ft³ 7.80
